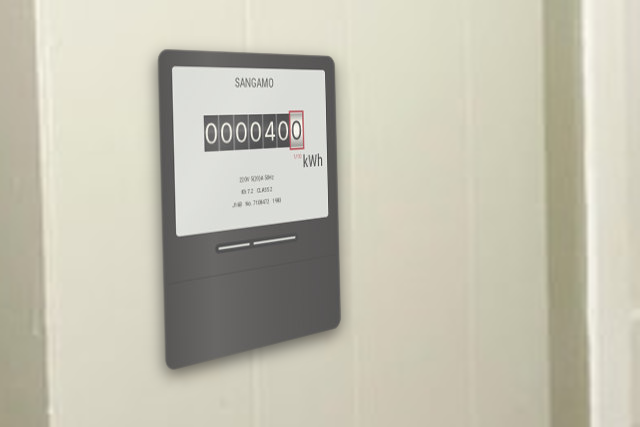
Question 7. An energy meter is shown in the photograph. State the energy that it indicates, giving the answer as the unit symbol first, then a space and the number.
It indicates kWh 40.0
